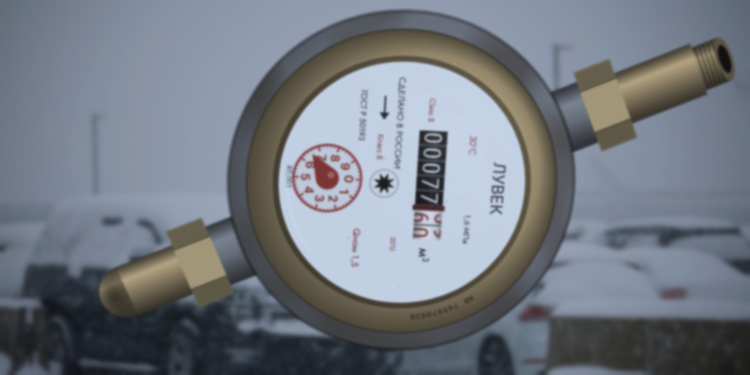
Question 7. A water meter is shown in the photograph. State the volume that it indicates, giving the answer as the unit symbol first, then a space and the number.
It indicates m³ 77.596
